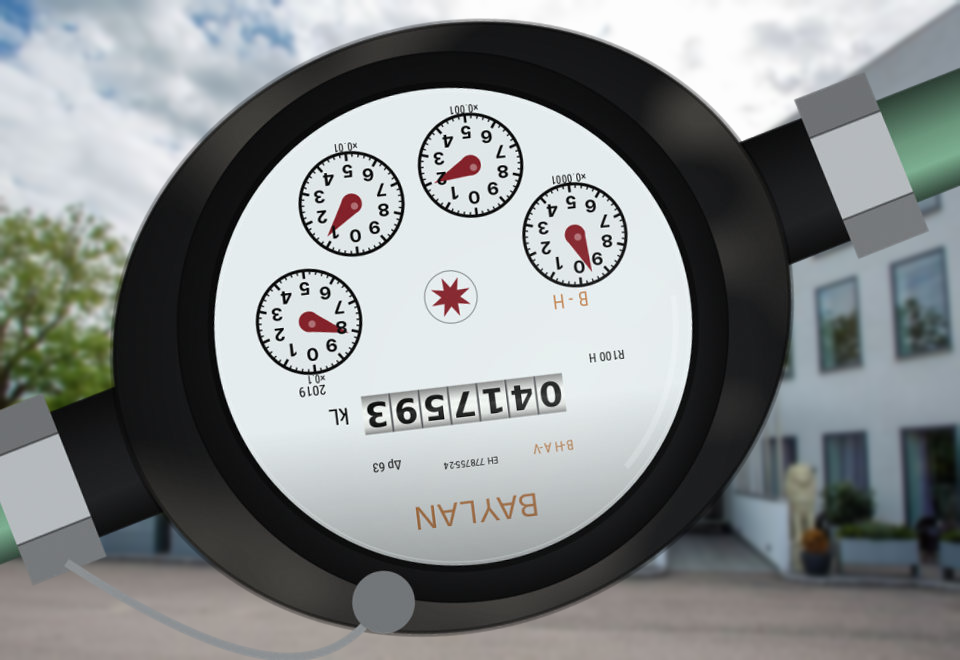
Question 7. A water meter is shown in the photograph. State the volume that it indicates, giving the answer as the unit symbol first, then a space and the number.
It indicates kL 417593.8119
